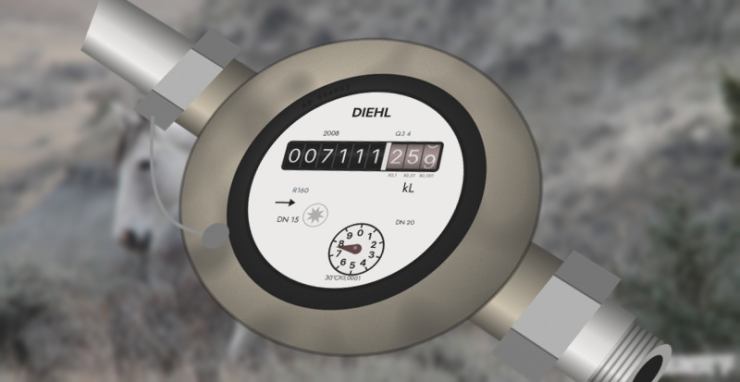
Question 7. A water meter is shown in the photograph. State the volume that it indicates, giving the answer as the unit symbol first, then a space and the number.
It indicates kL 7111.2587
